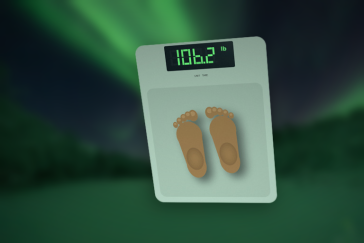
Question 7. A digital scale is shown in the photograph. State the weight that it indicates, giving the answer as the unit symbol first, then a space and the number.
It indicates lb 106.2
